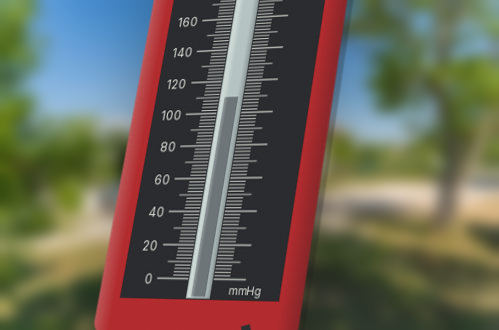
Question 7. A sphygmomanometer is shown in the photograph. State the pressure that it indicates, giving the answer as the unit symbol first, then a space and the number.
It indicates mmHg 110
